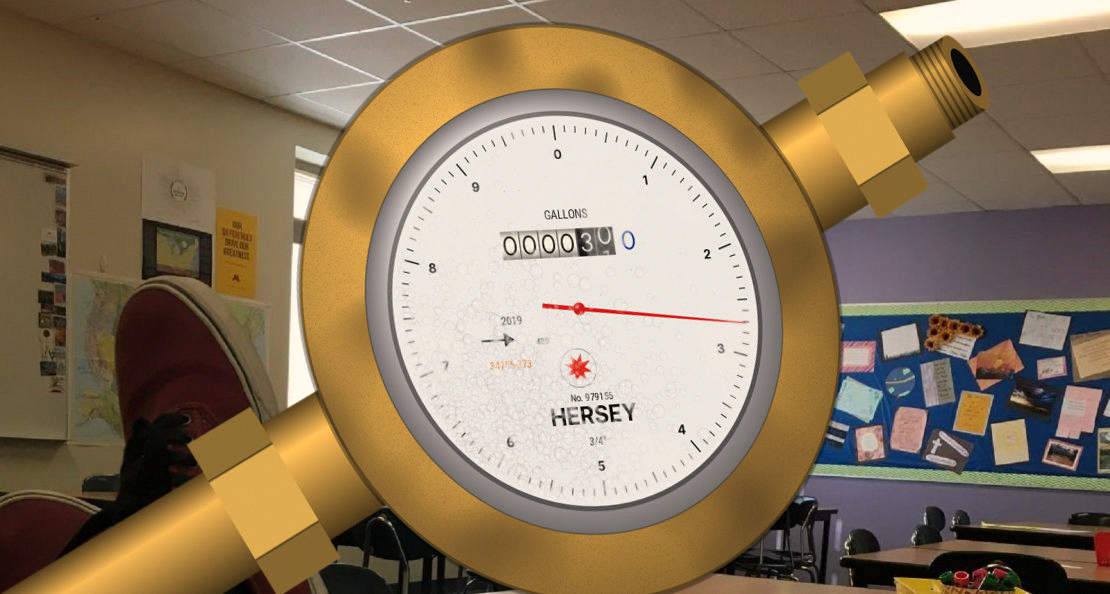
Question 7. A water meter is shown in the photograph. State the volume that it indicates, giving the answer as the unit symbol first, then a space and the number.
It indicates gal 302.7
